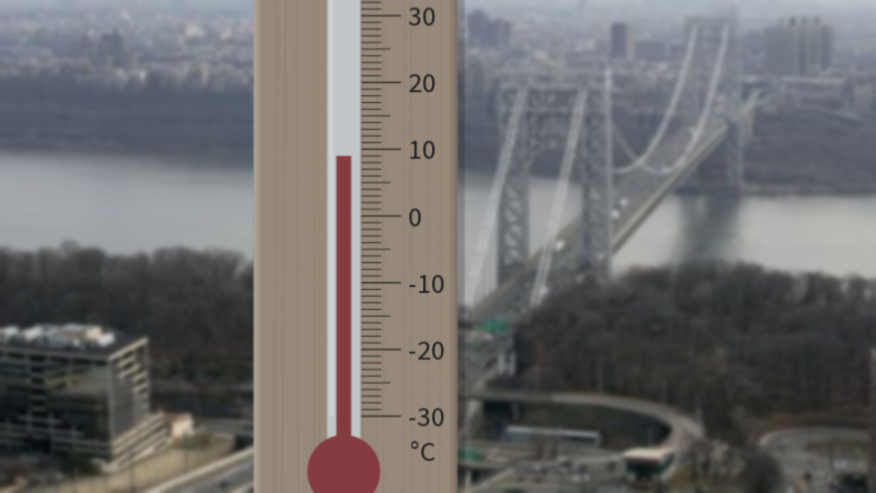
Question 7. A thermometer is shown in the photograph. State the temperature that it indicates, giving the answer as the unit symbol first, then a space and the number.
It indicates °C 9
